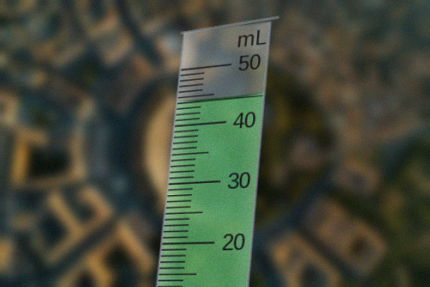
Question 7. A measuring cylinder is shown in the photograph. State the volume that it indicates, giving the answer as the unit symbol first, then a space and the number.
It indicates mL 44
